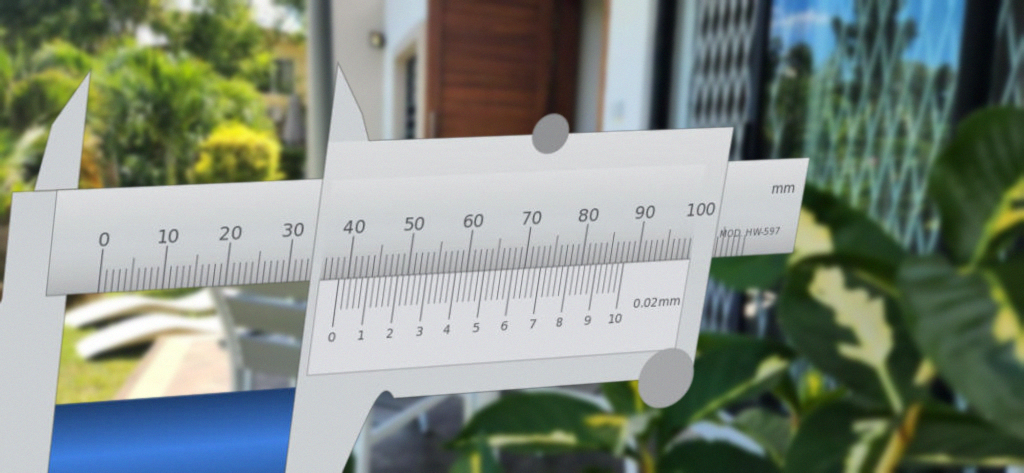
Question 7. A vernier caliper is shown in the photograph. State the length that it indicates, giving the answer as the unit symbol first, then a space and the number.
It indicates mm 38.5
